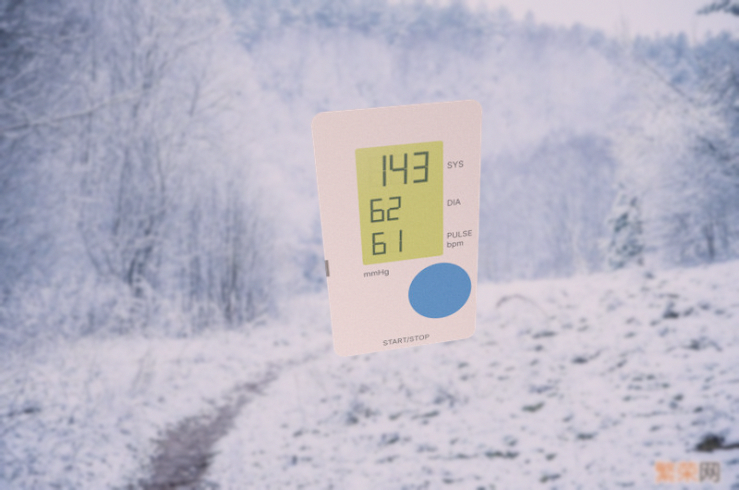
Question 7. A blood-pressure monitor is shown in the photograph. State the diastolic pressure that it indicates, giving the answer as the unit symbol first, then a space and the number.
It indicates mmHg 62
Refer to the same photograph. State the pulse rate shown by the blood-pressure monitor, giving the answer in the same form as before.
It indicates bpm 61
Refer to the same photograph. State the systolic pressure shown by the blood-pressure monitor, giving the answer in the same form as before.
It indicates mmHg 143
